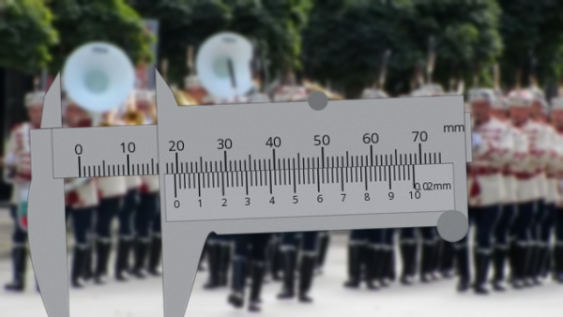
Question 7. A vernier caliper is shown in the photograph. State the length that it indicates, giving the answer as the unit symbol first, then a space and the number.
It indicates mm 19.5
